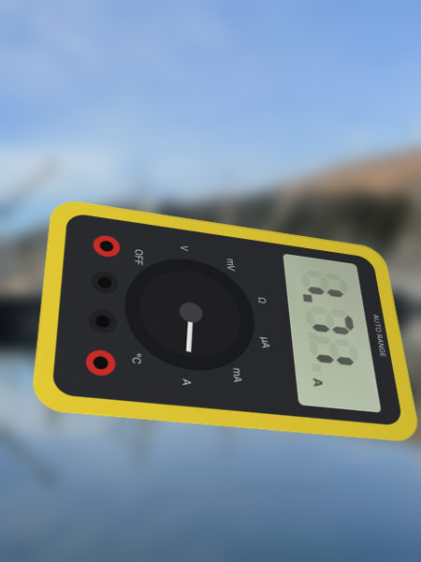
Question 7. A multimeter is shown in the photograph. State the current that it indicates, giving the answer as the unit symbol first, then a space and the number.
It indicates A 1.71
